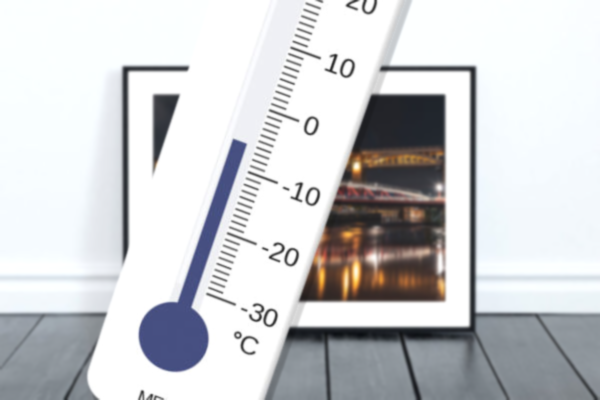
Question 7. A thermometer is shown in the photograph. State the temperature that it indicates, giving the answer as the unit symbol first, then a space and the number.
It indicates °C -6
